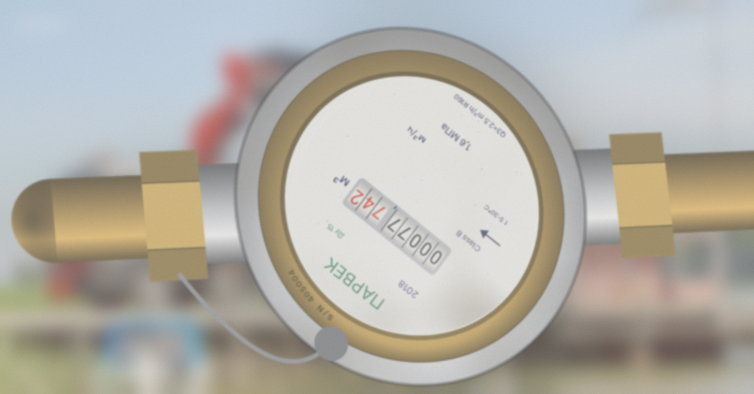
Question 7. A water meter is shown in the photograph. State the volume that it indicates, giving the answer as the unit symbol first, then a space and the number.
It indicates m³ 77.742
